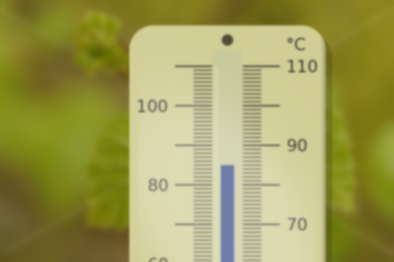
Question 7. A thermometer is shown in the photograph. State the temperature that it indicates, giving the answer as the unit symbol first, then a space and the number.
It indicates °C 85
